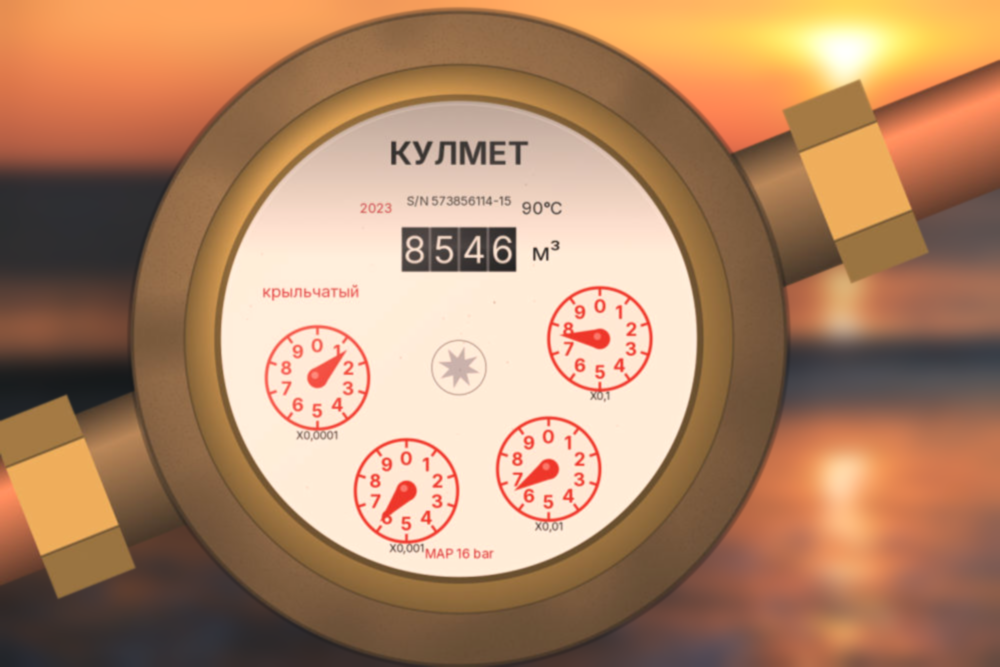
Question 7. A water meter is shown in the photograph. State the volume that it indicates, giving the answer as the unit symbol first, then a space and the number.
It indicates m³ 8546.7661
